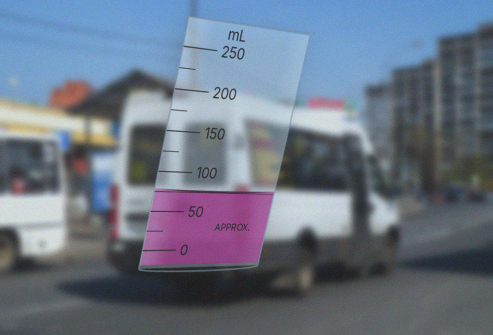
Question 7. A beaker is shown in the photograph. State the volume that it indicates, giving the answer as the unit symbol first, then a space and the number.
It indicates mL 75
